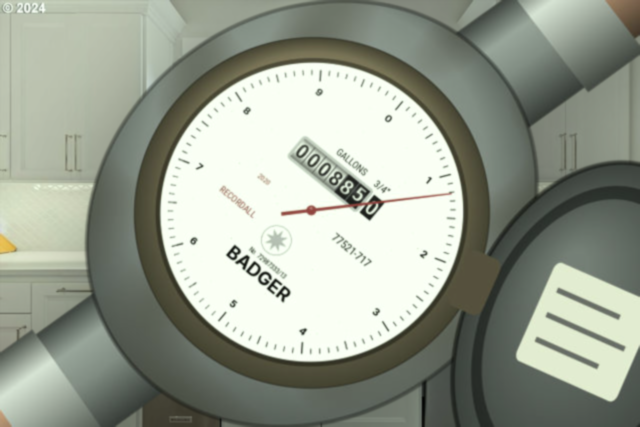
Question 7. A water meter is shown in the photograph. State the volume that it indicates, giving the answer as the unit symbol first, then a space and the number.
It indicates gal 8851.2
